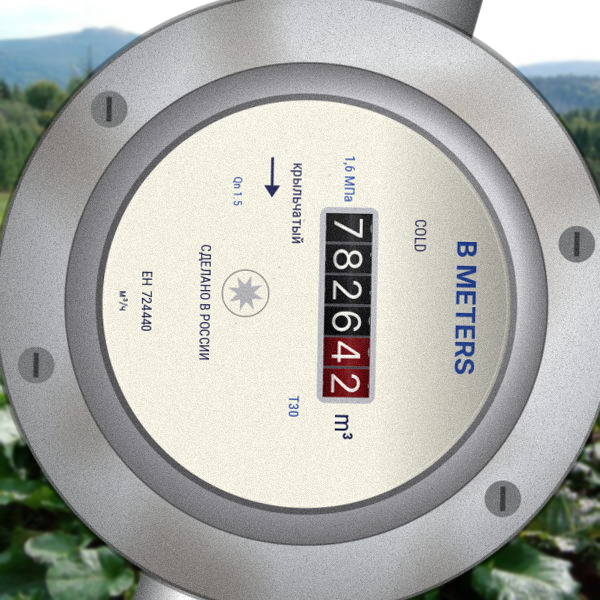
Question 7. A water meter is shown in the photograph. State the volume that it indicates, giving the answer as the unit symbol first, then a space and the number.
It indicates m³ 7826.42
